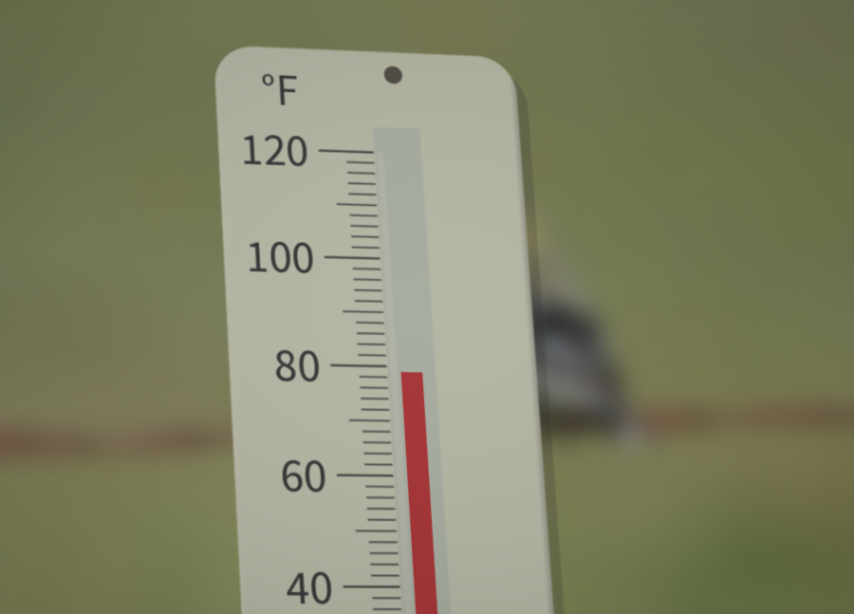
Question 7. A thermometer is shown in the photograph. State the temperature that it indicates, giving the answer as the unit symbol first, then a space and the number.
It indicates °F 79
